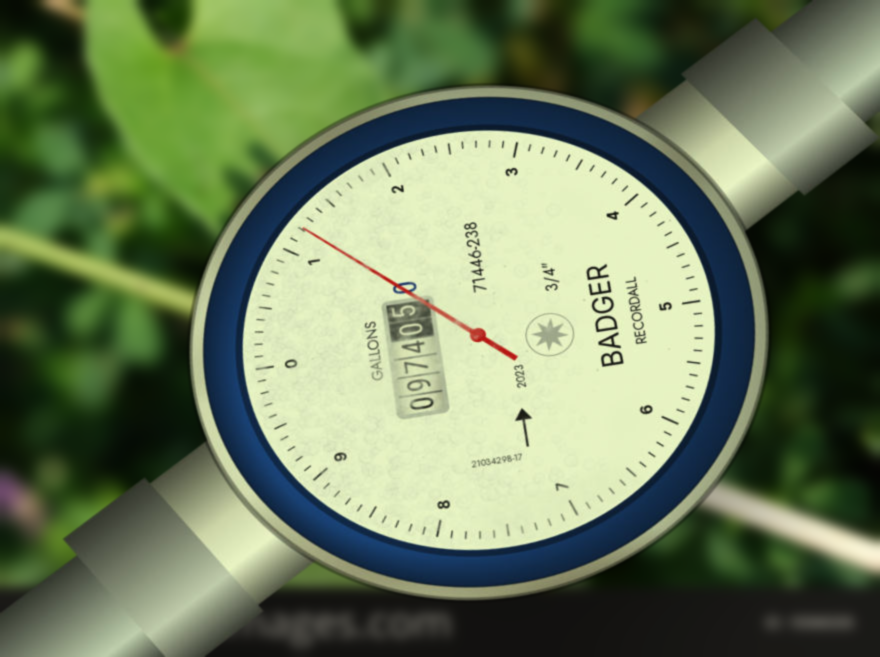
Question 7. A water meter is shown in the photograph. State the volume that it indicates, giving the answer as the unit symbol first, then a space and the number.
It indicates gal 974051.2
